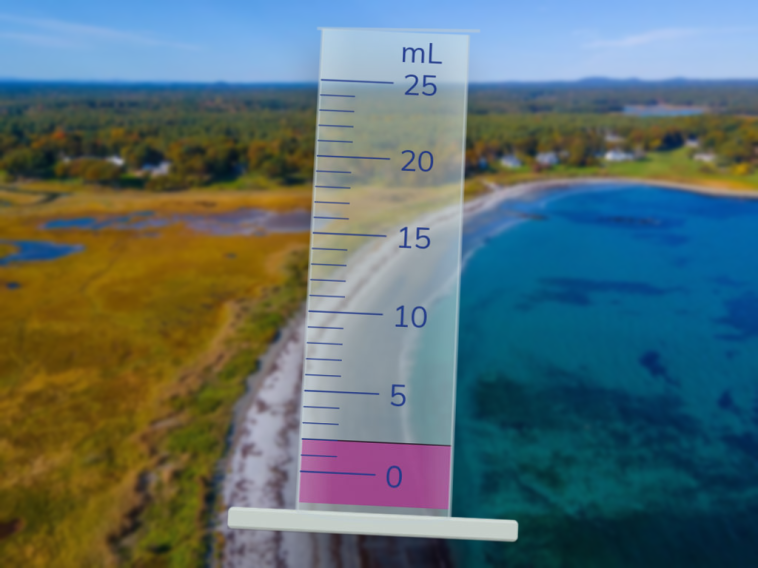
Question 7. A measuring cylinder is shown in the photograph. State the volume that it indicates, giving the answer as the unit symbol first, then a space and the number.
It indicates mL 2
